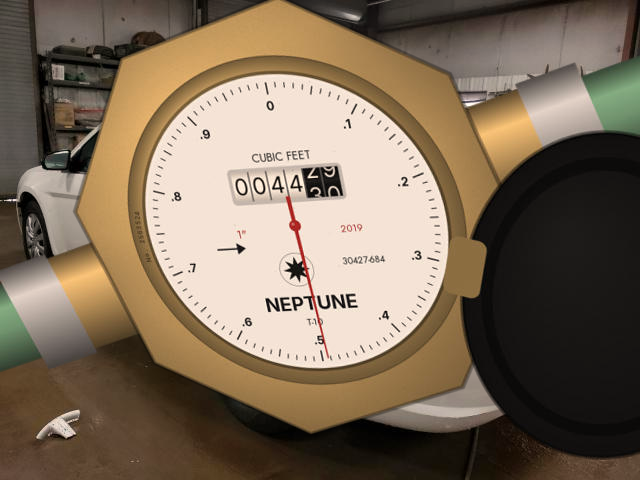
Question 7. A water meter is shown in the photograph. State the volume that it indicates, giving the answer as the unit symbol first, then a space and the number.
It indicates ft³ 4429.49
